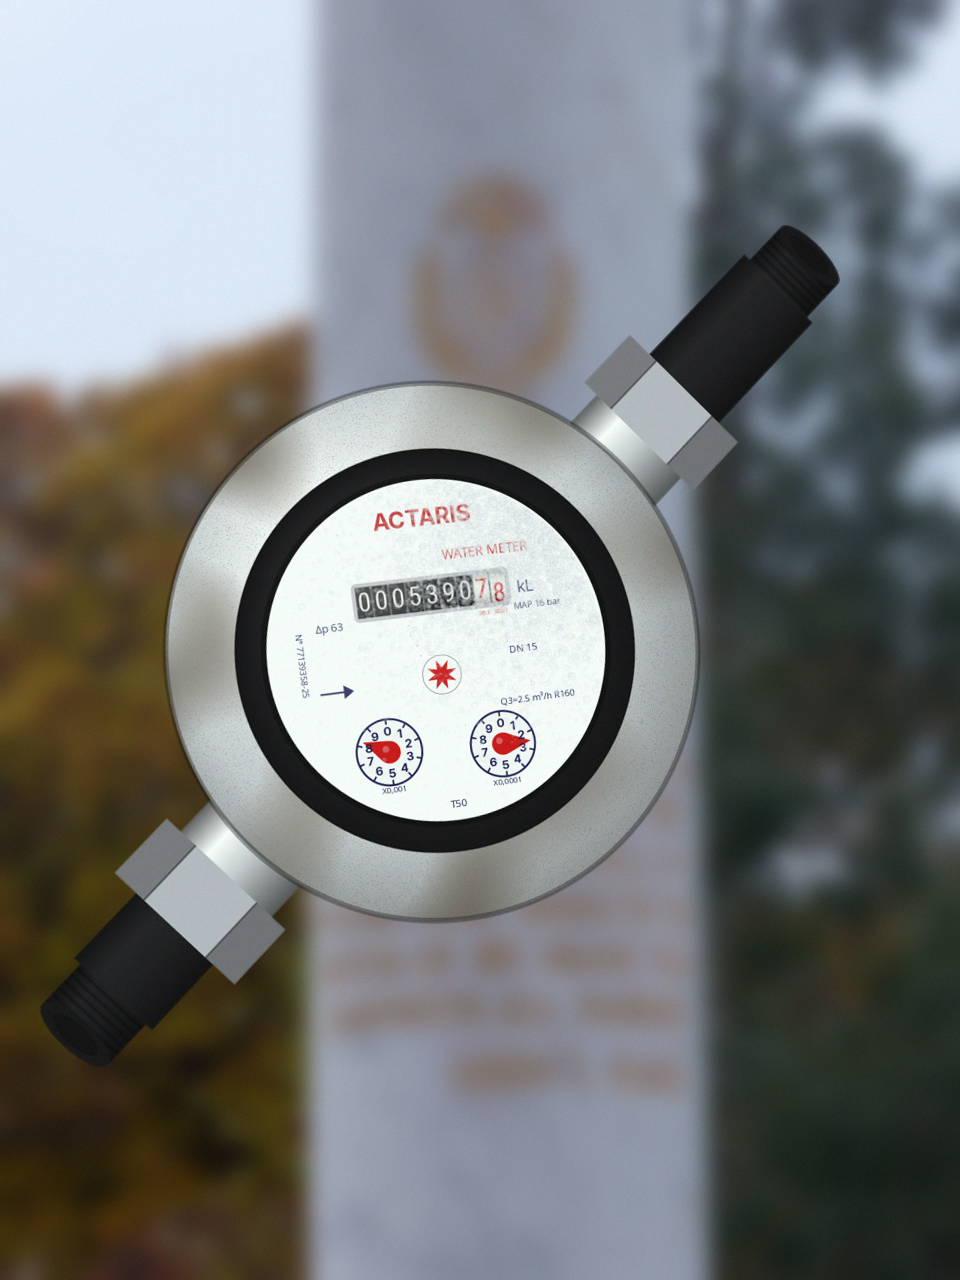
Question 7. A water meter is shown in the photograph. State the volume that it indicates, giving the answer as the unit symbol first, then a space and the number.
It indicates kL 5390.7782
